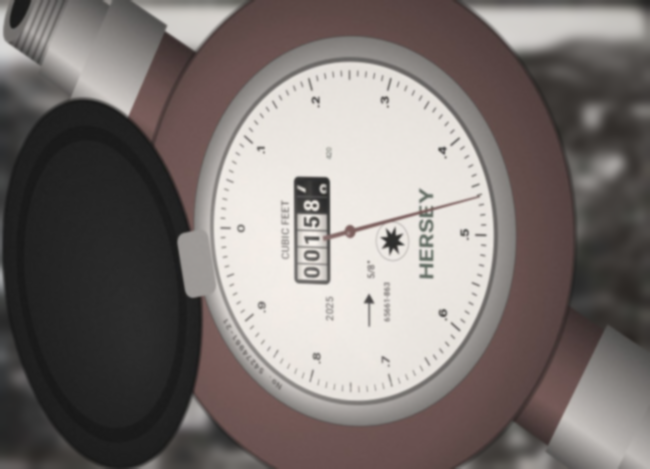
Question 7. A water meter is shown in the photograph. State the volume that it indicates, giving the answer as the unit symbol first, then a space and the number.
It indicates ft³ 1587.46
